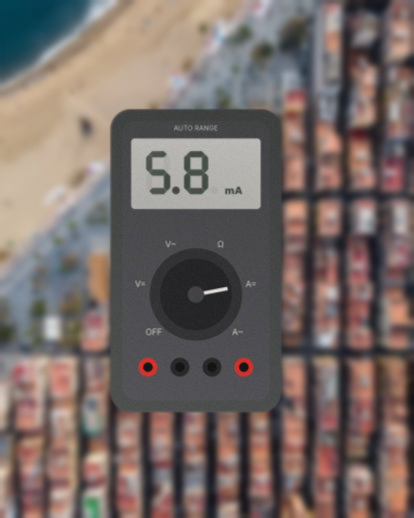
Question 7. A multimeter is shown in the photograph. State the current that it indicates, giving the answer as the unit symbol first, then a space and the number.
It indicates mA 5.8
